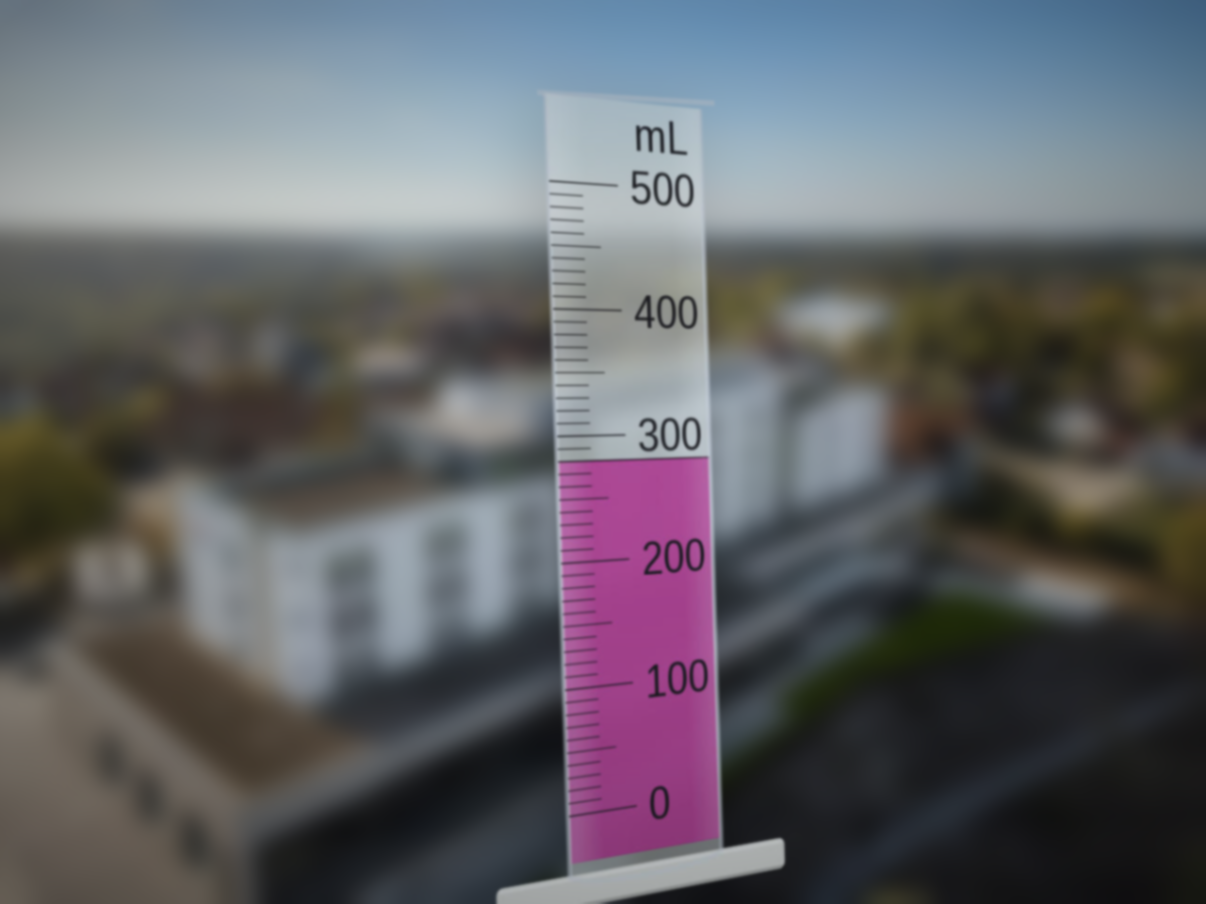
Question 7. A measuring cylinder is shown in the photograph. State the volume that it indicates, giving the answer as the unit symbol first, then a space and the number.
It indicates mL 280
